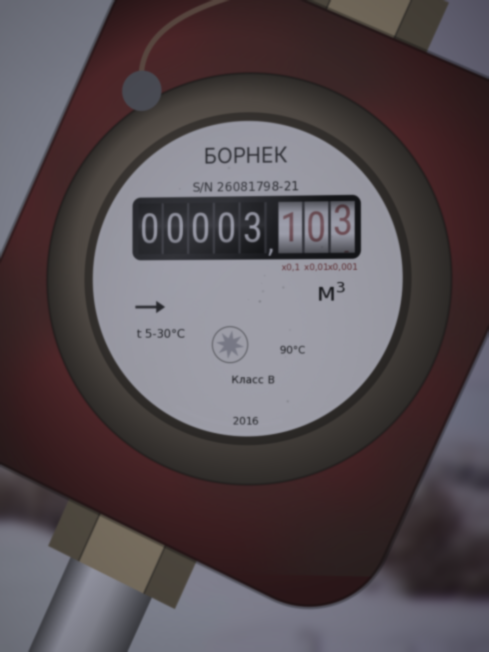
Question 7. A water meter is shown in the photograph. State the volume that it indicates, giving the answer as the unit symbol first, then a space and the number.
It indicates m³ 3.103
